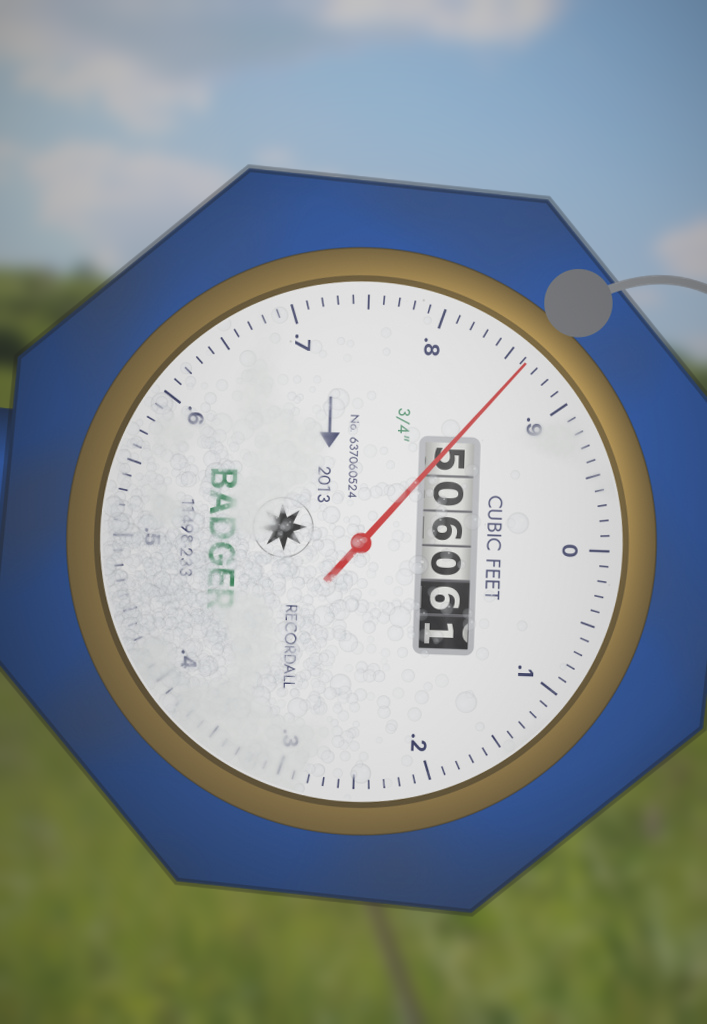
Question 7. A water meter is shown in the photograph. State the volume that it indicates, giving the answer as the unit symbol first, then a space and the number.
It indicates ft³ 506060.86
